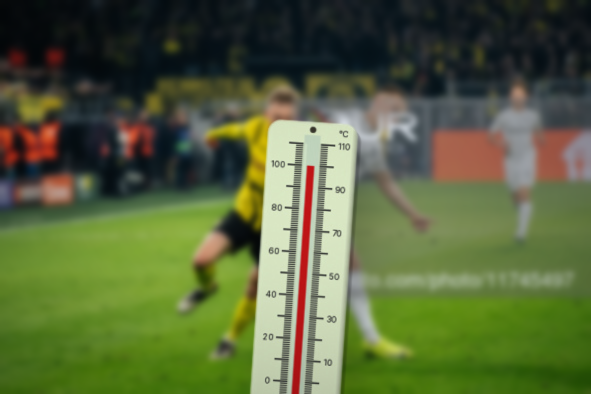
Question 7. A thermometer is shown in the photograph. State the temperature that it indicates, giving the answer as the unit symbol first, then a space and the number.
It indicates °C 100
